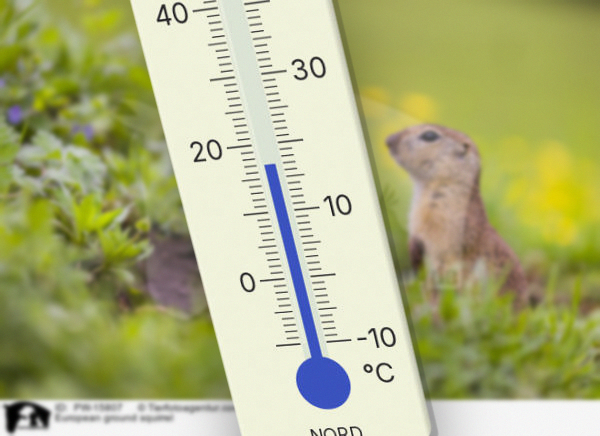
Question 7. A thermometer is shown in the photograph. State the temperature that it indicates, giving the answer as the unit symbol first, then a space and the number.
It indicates °C 17
